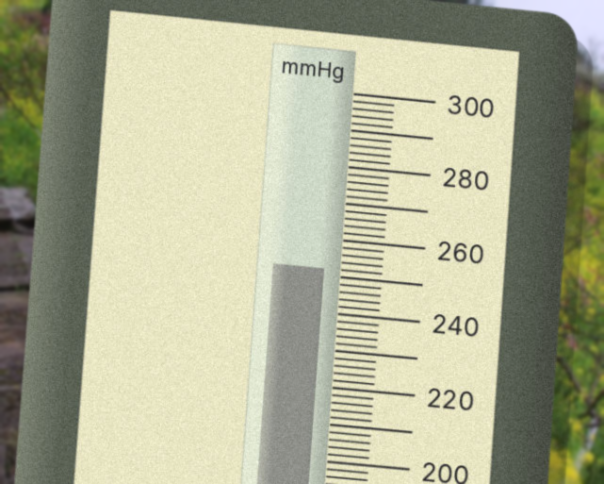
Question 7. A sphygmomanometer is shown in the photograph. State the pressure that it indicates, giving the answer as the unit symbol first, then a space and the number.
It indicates mmHg 252
